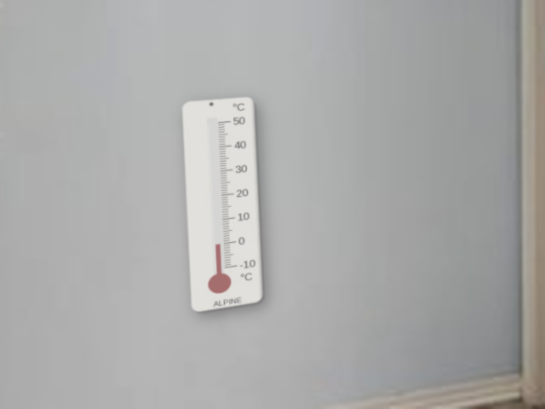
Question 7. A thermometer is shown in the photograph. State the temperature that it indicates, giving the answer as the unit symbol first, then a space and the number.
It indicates °C 0
